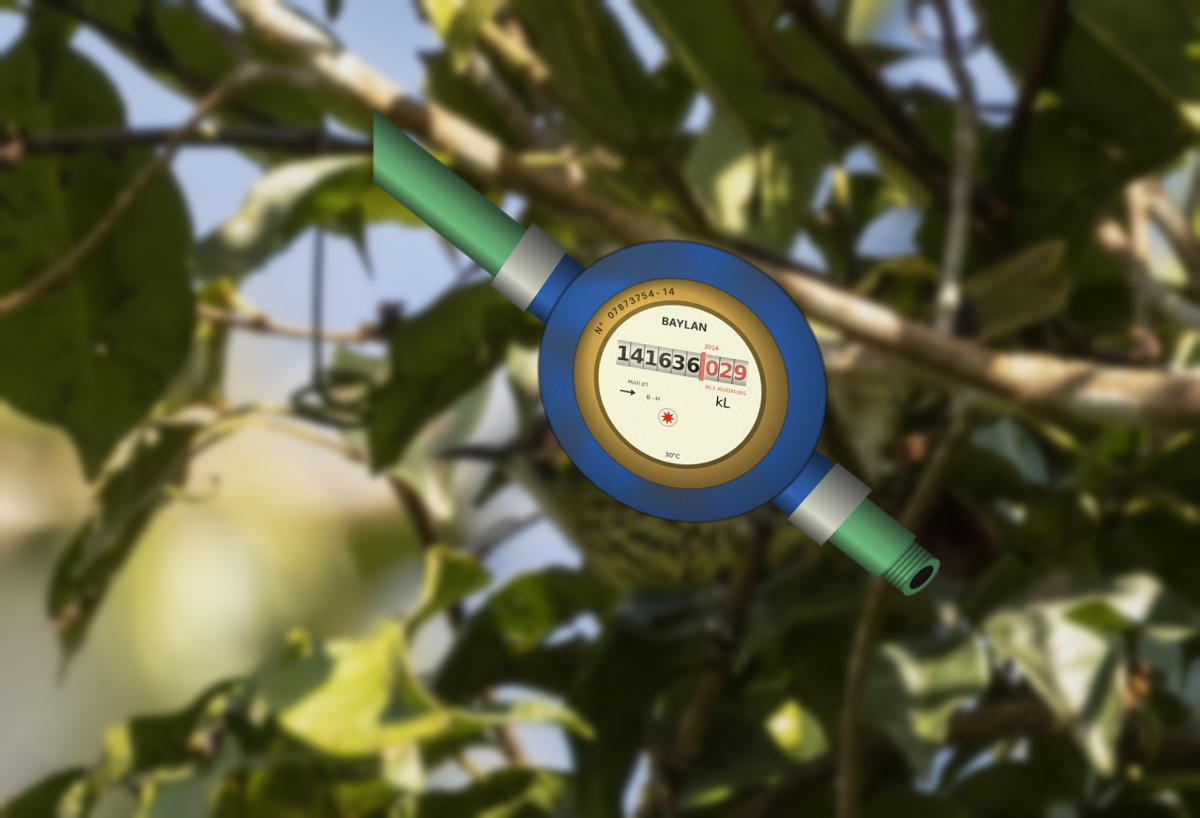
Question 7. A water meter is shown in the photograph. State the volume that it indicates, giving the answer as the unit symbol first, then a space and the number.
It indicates kL 141636.029
